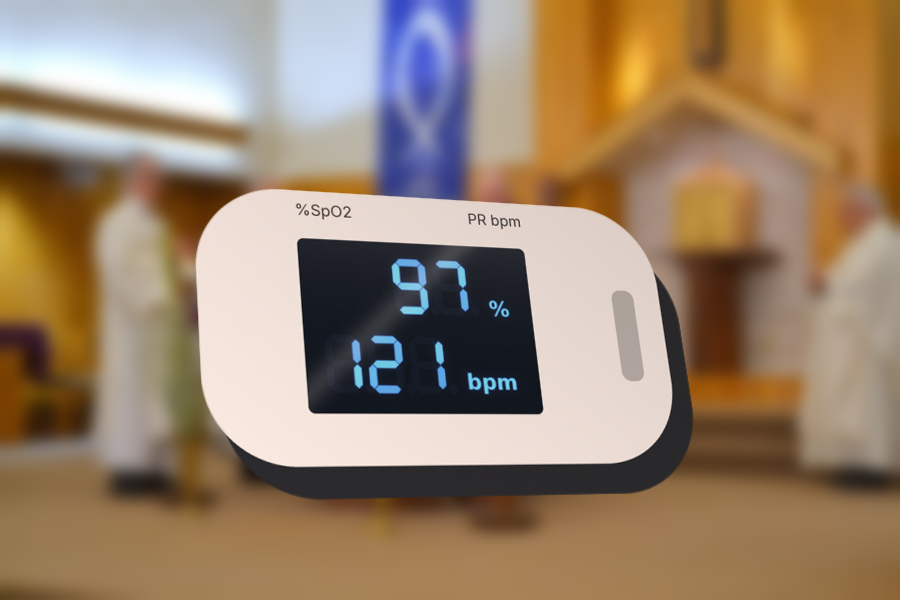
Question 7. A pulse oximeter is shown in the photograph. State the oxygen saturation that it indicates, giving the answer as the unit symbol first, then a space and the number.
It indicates % 97
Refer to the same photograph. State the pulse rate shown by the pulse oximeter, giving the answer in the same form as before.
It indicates bpm 121
